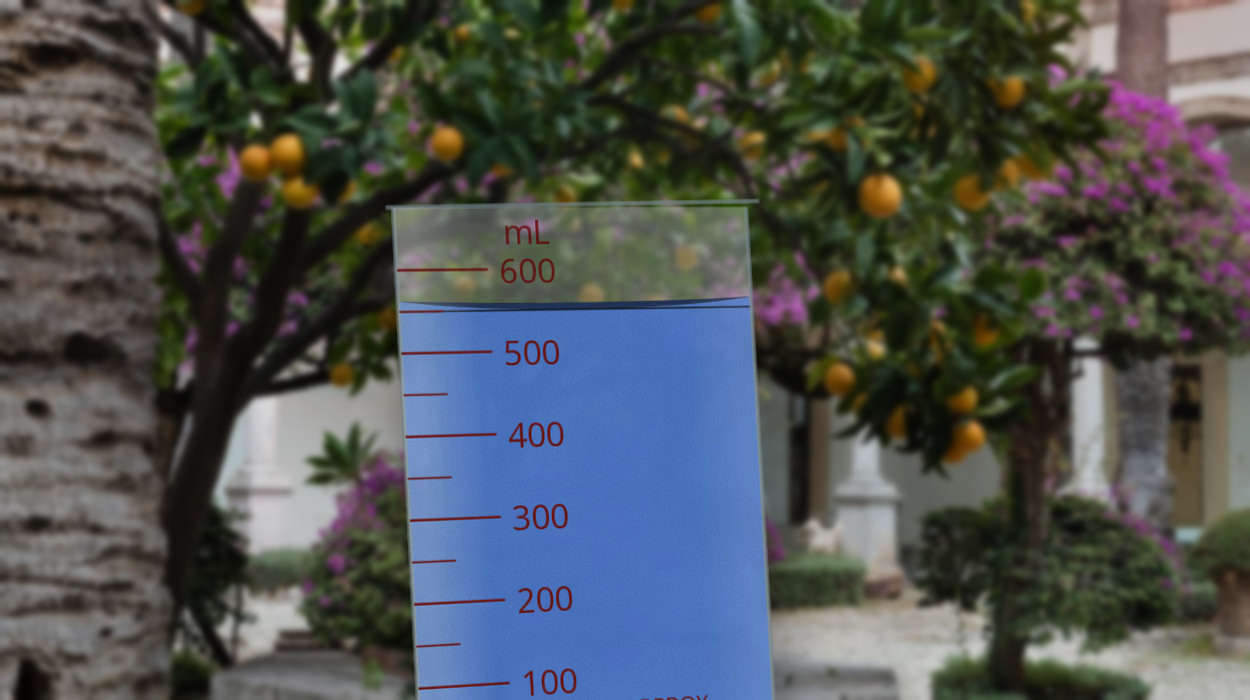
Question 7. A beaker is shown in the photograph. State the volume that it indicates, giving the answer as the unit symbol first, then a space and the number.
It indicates mL 550
